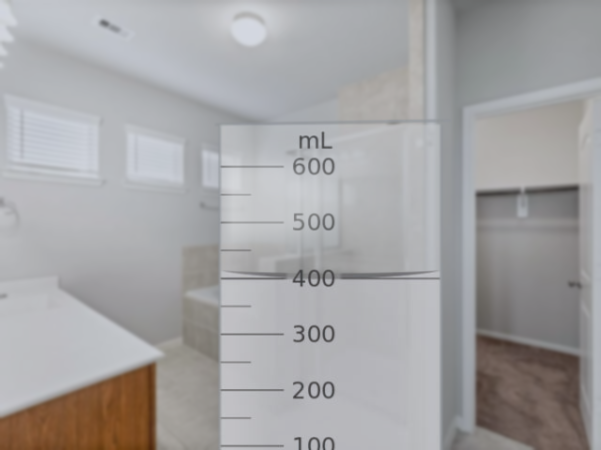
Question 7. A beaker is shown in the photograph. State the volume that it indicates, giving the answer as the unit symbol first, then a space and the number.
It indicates mL 400
